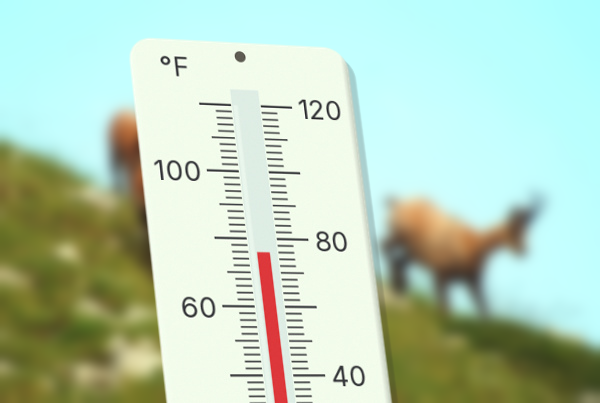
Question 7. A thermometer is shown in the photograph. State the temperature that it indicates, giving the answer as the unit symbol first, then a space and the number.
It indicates °F 76
